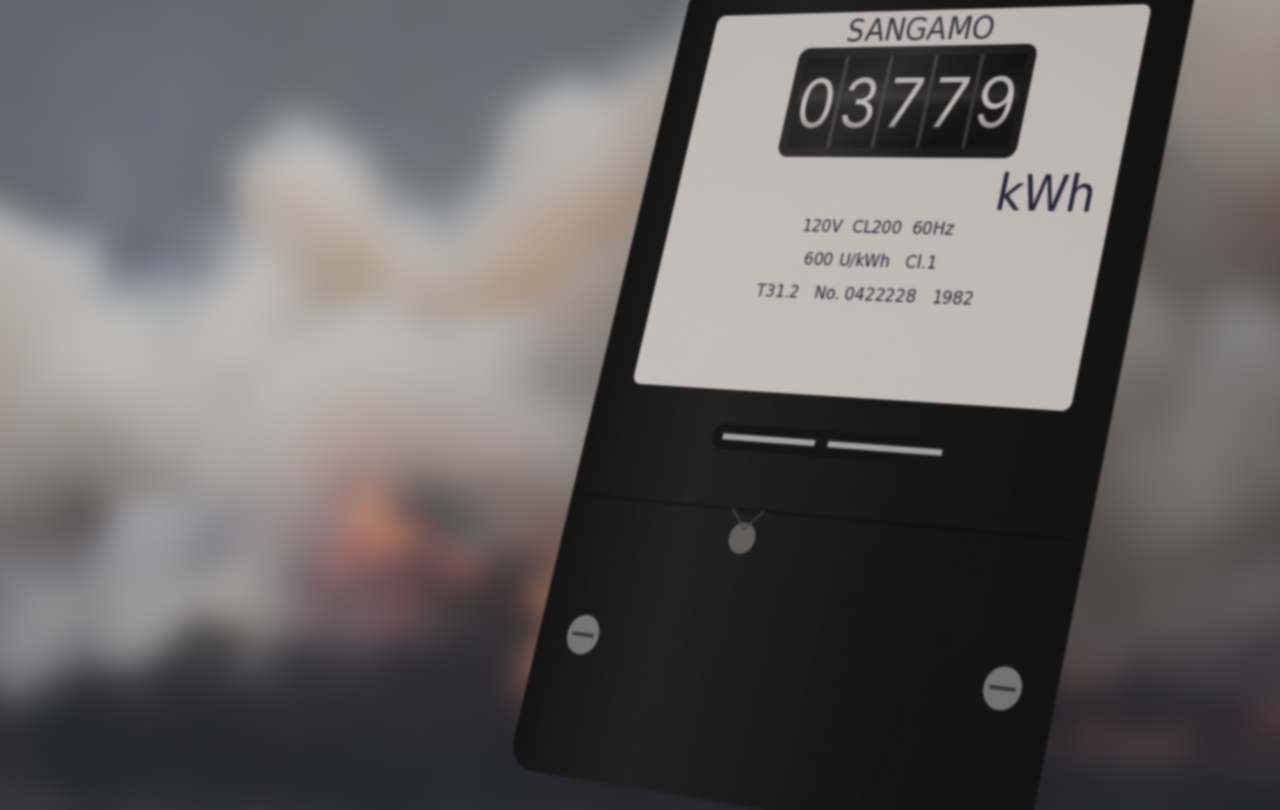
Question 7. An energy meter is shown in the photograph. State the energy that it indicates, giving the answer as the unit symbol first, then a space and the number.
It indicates kWh 3779
